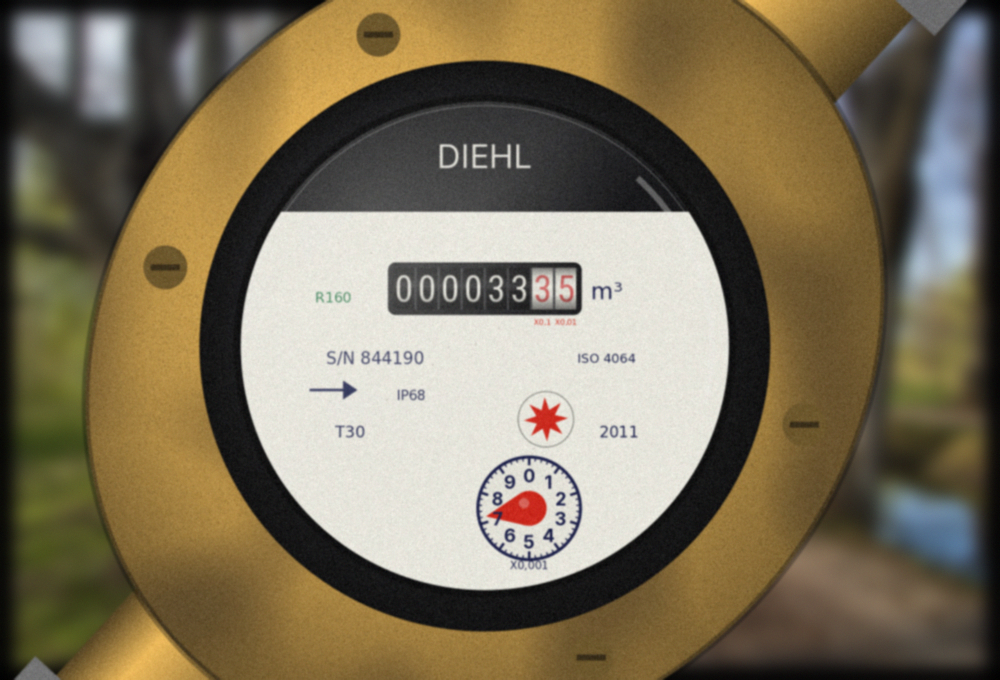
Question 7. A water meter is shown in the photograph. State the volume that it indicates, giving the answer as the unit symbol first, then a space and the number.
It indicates m³ 33.357
